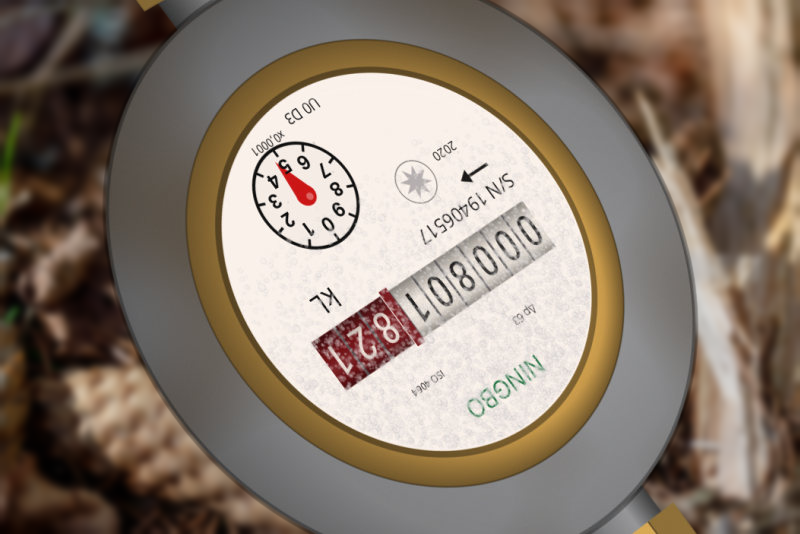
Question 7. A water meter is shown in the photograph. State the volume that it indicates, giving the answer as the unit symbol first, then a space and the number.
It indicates kL 801.8214
